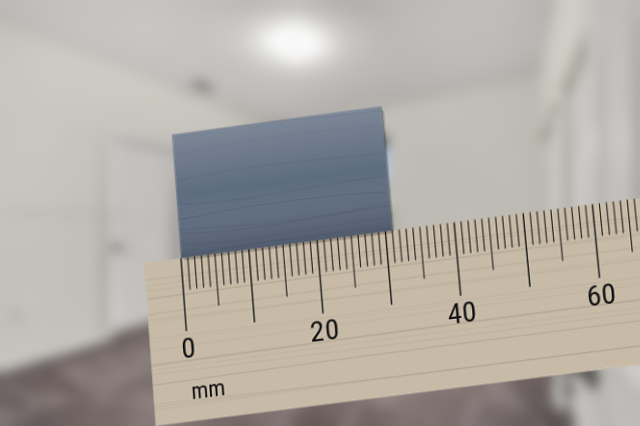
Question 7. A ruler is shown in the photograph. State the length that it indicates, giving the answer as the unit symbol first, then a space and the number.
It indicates mm 31
